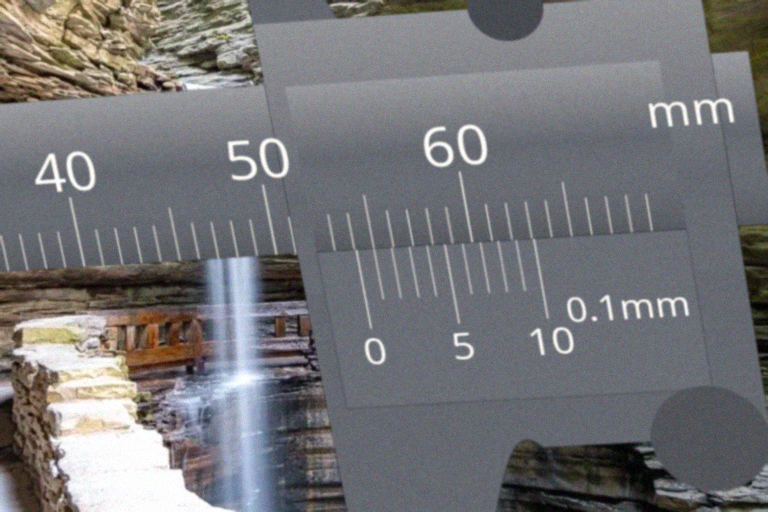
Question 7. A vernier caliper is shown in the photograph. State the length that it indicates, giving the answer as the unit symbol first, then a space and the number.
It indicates mm 54.1
